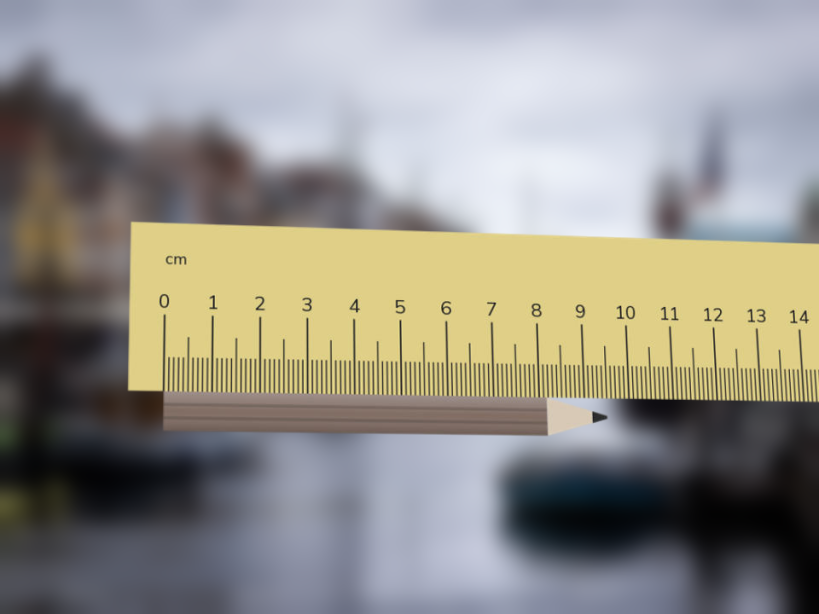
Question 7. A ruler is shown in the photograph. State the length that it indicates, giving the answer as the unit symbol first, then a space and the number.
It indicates cm 9.5
